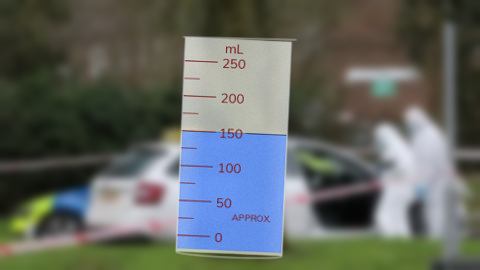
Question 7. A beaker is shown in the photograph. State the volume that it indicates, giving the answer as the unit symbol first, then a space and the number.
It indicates mL 150
